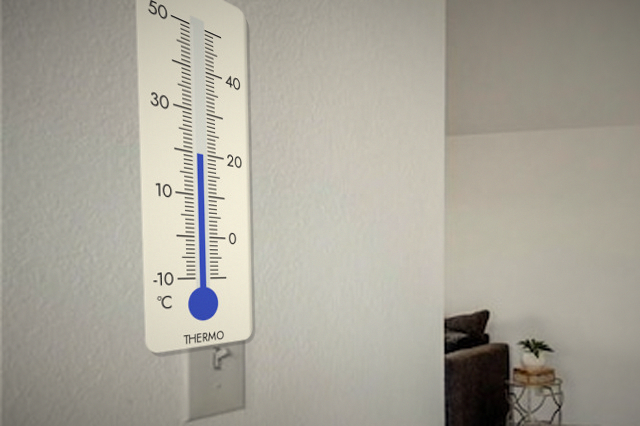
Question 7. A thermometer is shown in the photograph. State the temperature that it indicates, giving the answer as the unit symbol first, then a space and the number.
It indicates °C 20
